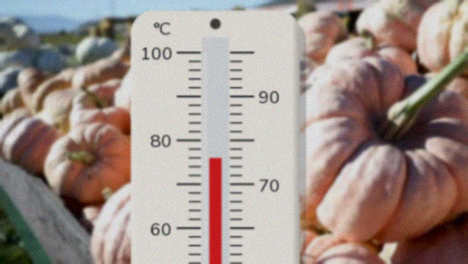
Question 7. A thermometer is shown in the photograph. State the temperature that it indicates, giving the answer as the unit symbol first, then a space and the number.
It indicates °C 76
